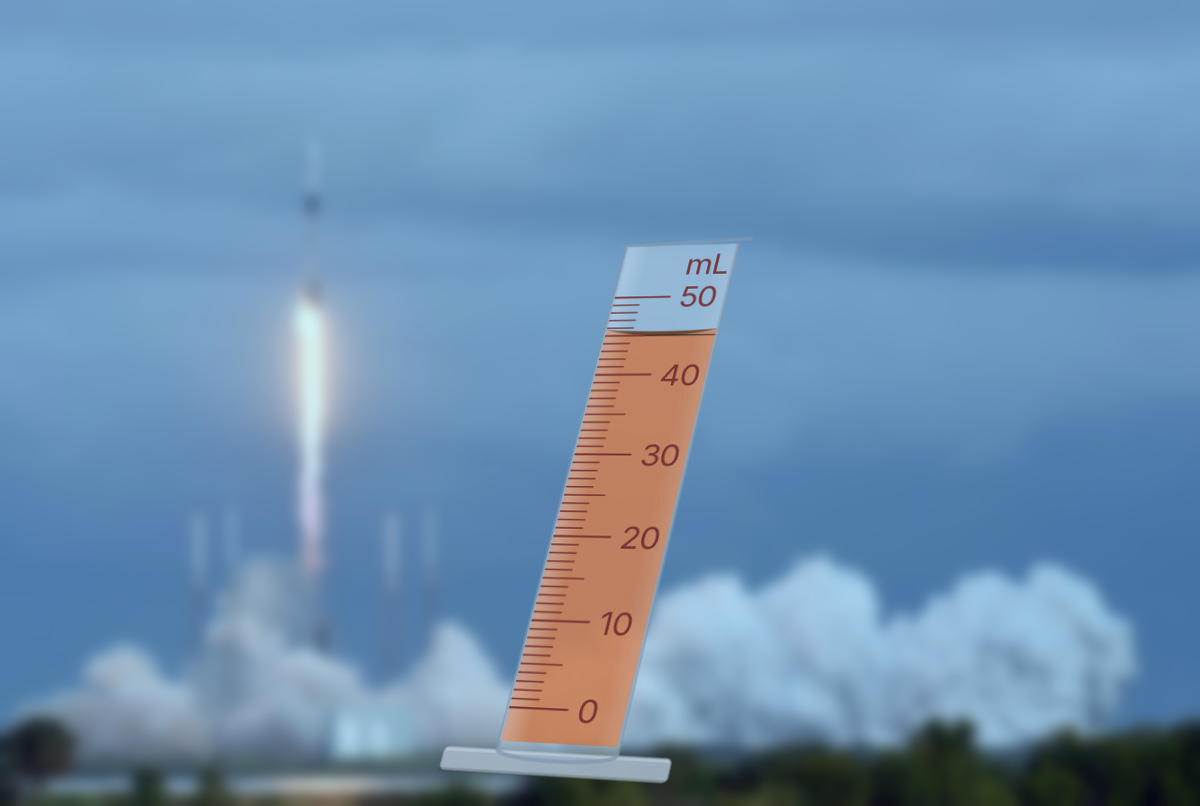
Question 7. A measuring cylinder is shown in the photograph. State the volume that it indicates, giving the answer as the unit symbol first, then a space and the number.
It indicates mL 45
